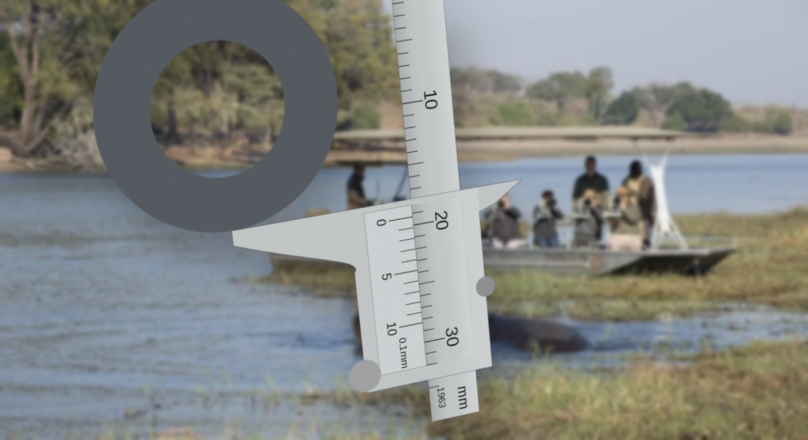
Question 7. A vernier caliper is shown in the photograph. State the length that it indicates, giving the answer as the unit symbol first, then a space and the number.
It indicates mm 19.3
